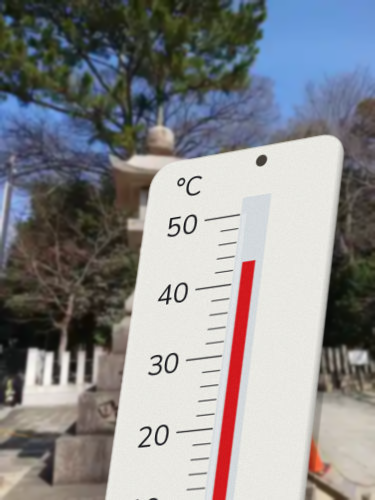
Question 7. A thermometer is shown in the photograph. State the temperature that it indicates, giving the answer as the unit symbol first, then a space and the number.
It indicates °C 43
